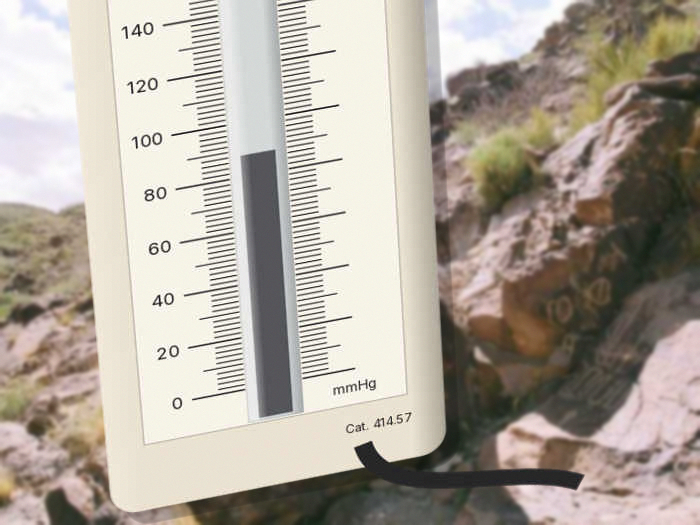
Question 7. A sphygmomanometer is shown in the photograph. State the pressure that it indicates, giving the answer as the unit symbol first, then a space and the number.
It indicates mmHg 88
